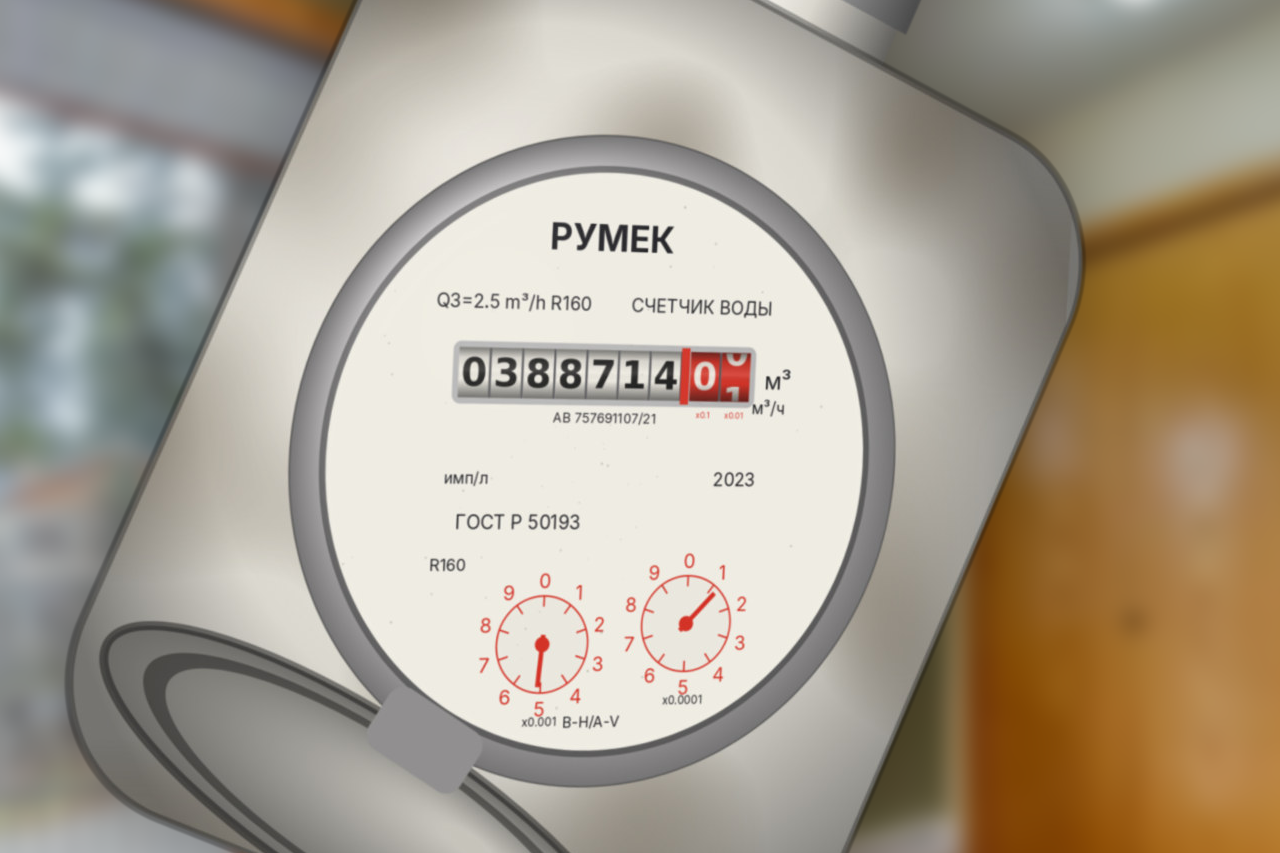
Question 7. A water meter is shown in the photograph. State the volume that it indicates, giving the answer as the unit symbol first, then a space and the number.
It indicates m³ 388714.0051
